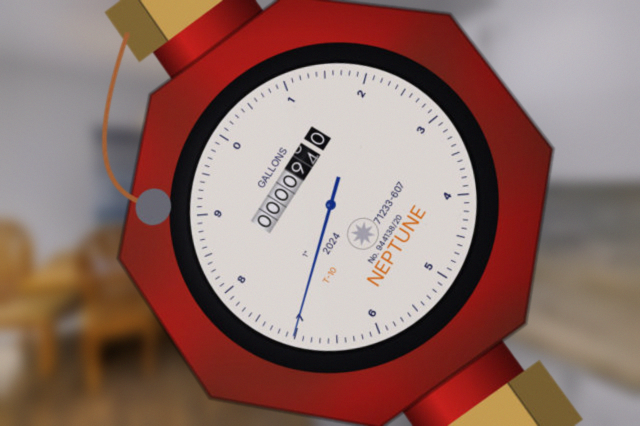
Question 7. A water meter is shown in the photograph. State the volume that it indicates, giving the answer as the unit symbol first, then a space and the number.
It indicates gal 937.0
